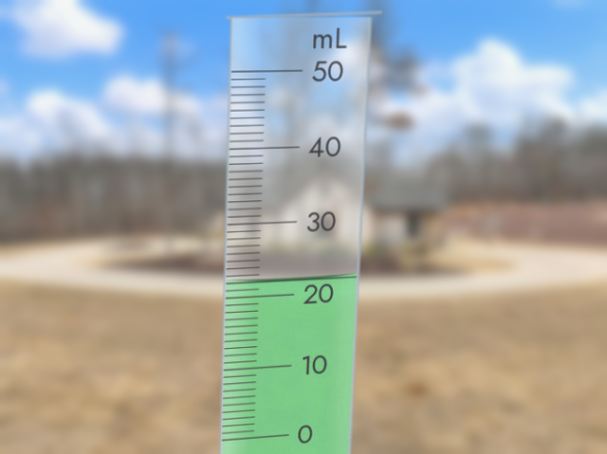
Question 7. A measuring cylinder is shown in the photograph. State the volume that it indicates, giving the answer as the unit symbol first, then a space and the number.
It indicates mL 22
